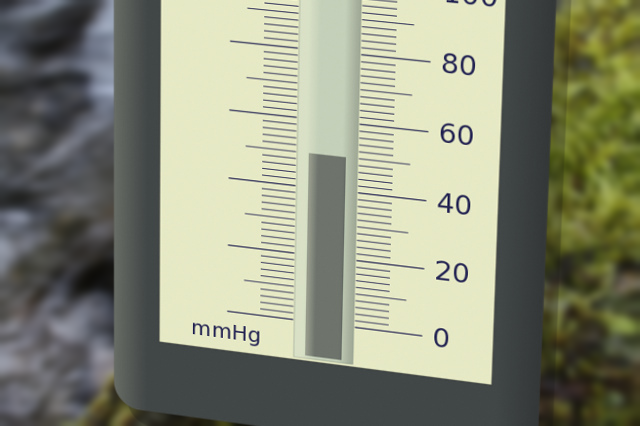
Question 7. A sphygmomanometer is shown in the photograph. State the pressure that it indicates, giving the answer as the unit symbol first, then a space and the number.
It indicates mmHg 50
